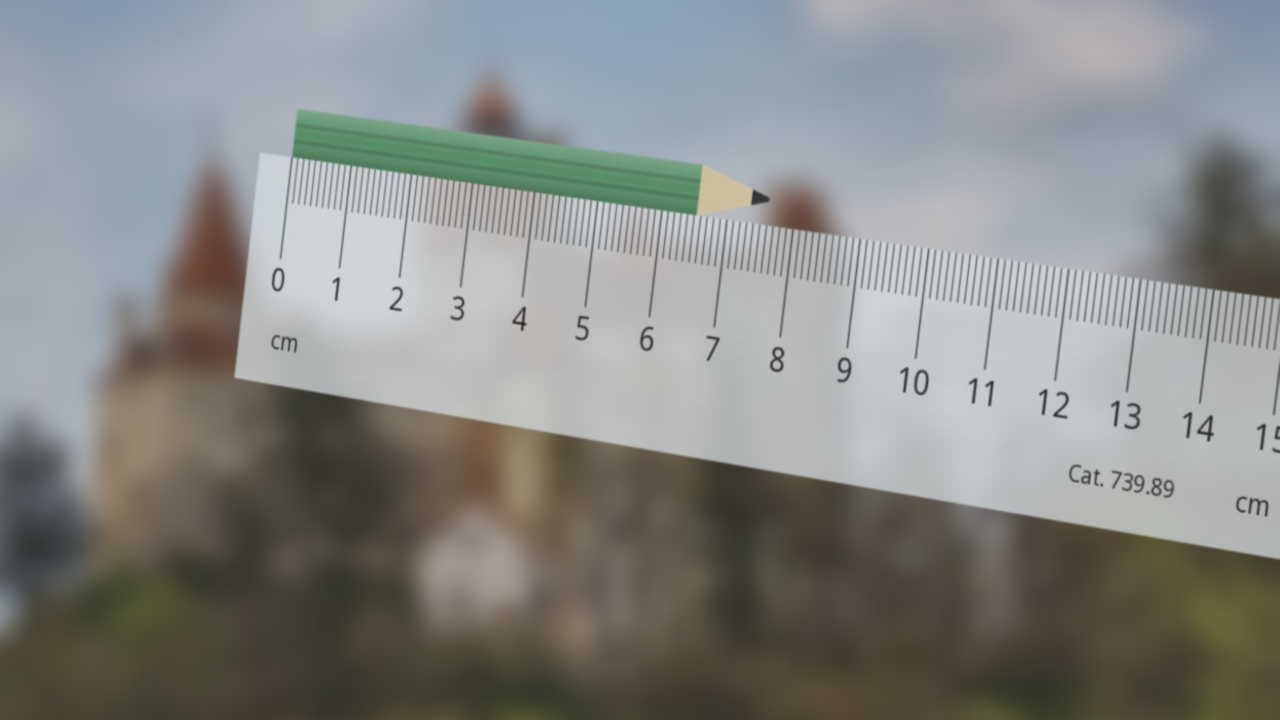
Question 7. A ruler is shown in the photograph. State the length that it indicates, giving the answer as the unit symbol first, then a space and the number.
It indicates cm 7.6
